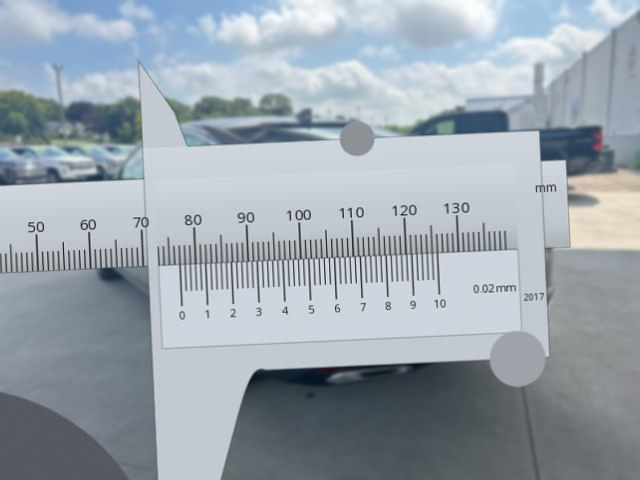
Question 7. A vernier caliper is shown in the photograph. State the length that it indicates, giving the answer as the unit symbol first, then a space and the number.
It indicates mm 77.0
